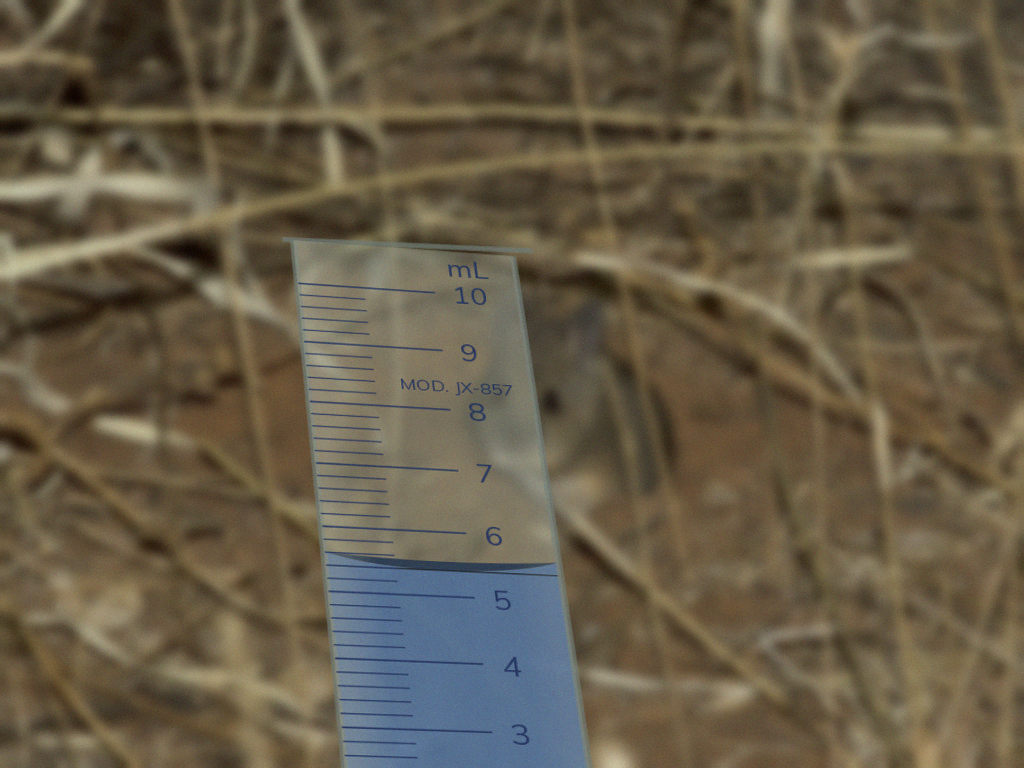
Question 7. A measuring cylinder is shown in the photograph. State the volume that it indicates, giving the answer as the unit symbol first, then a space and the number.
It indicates mL 5.4
